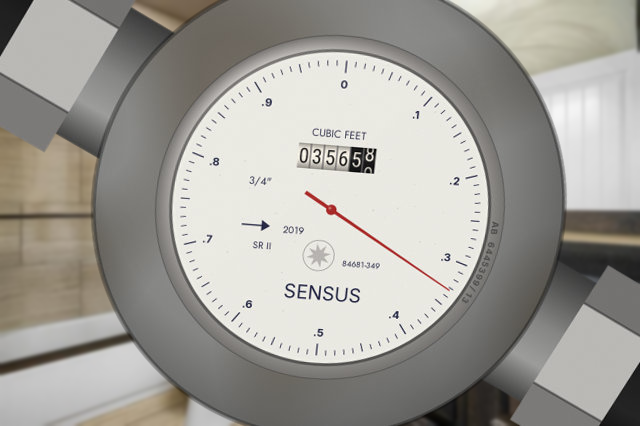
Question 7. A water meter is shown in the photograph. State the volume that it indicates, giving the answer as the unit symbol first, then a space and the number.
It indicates ft³ 35658.33
